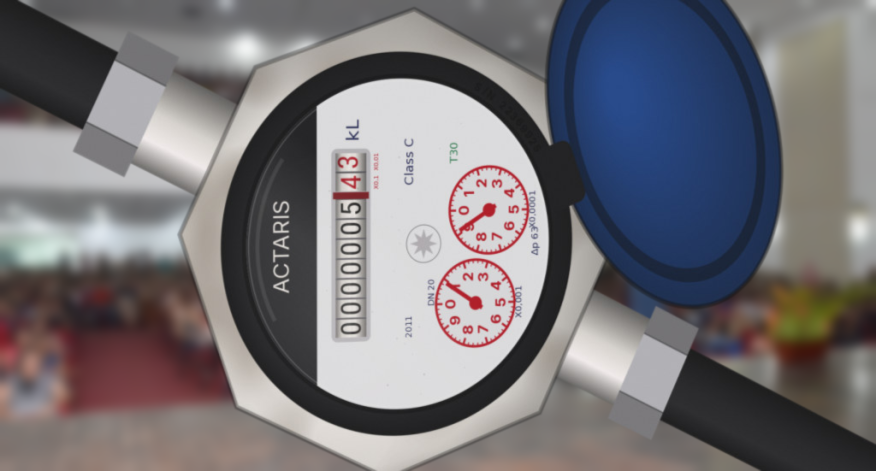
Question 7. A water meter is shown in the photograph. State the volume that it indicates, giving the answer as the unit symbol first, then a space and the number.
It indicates kL 5.4309
